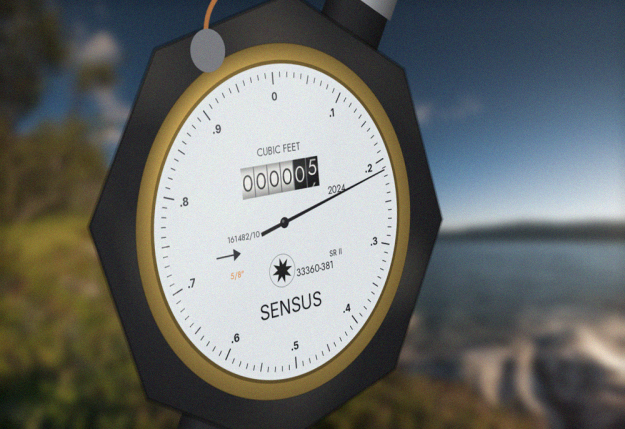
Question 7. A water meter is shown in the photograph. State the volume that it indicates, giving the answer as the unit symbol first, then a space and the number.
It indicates ft³ 5.21
